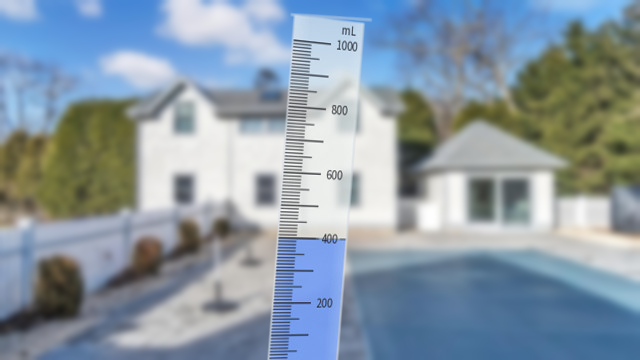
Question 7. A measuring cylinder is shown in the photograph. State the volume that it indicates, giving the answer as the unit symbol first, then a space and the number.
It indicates mL 400
